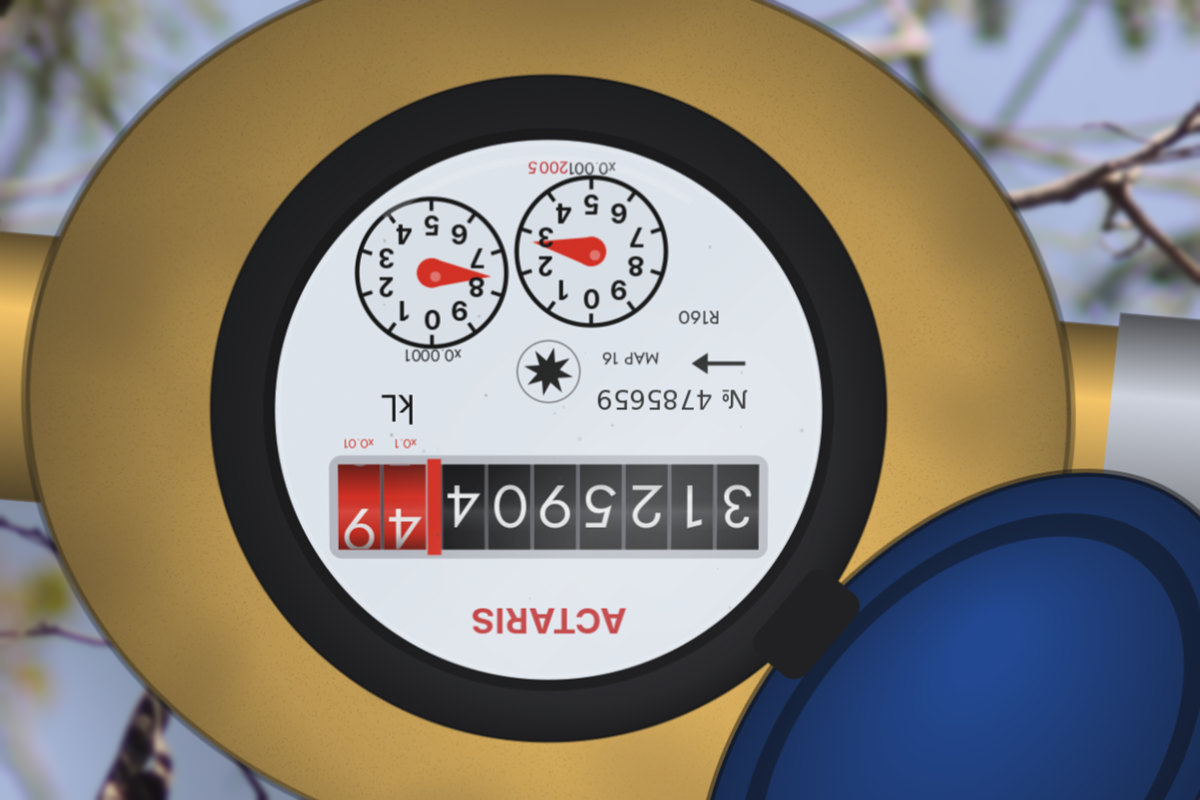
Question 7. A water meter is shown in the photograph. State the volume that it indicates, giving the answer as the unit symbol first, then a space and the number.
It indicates kL 3125904.4927
